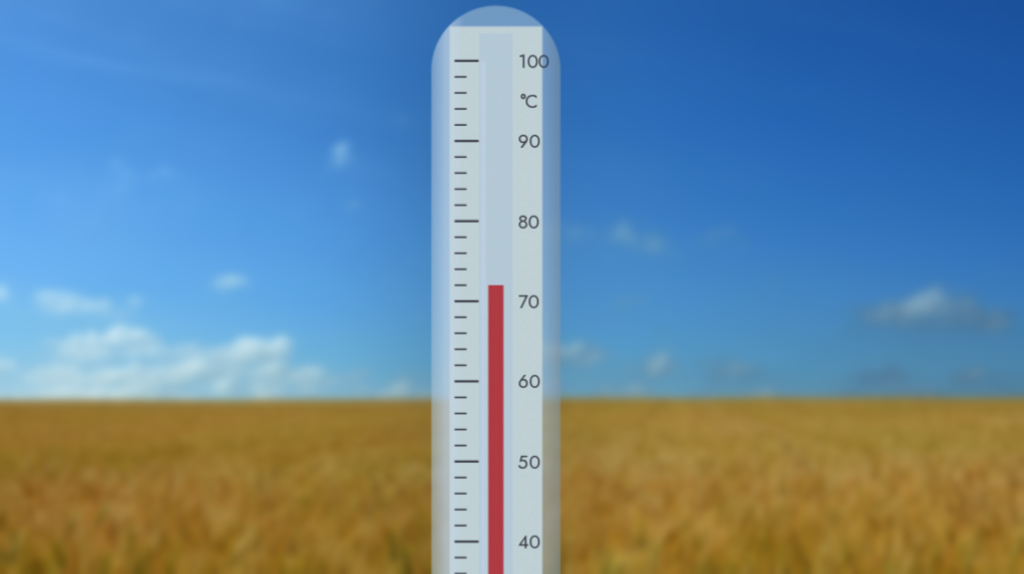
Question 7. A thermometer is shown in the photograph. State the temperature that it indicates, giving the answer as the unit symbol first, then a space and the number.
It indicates °C 72
